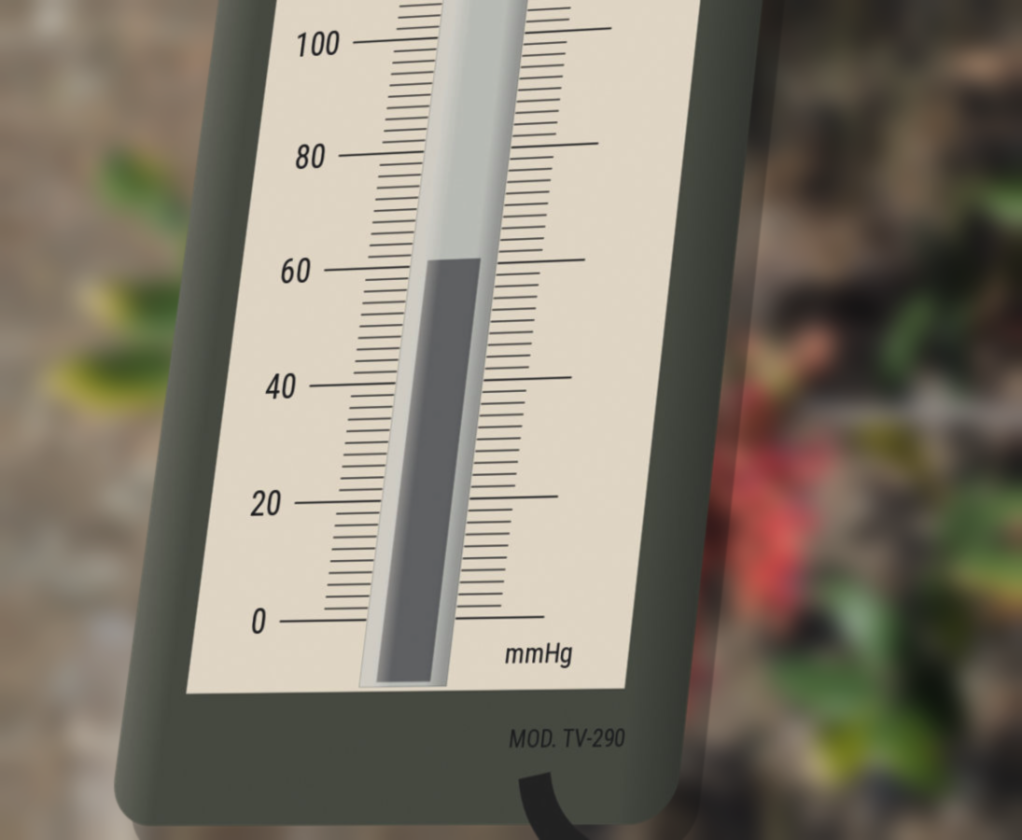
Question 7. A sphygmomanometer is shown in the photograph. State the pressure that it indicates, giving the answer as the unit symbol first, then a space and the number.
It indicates mmHg 61
